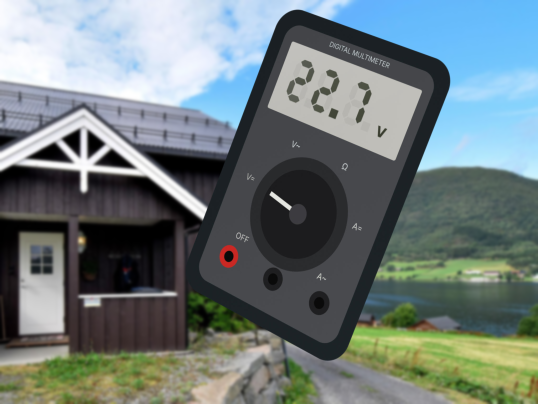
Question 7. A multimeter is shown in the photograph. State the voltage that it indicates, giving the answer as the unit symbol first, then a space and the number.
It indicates V 22.7
